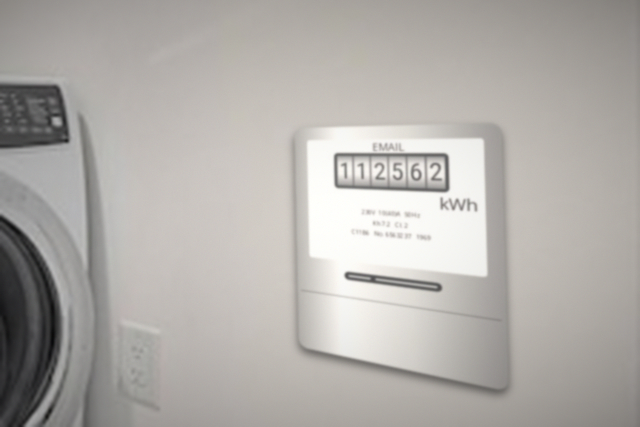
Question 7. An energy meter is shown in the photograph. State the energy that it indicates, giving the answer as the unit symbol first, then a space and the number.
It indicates kWh 112562
